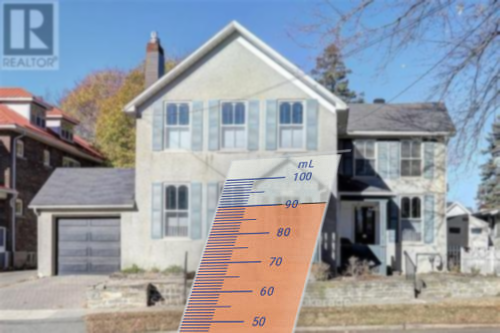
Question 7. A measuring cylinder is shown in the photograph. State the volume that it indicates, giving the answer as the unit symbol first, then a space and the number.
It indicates mL 90
